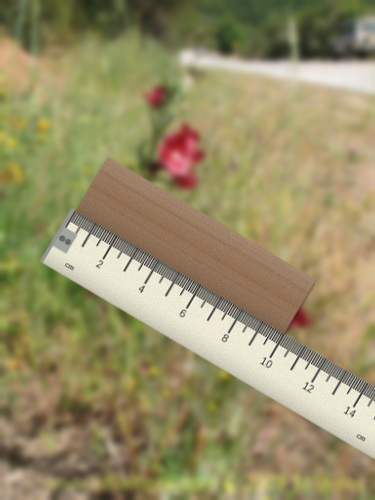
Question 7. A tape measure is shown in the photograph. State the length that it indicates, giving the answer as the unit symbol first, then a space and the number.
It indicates cm 10
